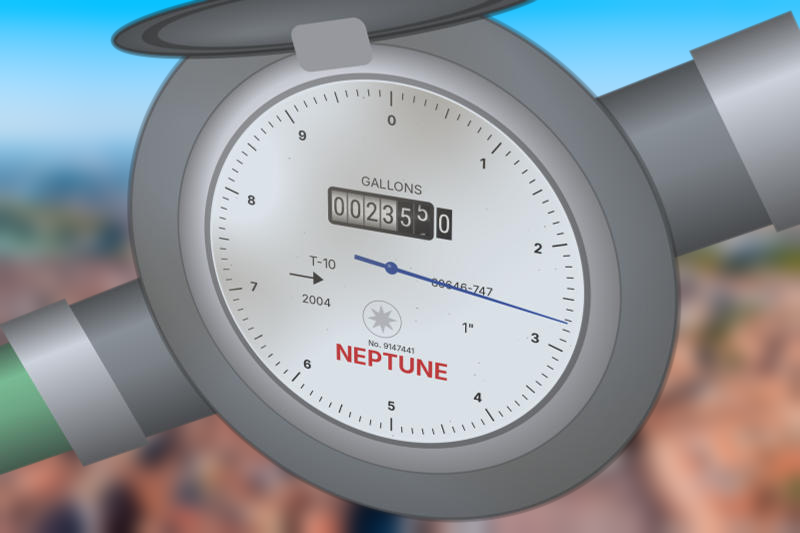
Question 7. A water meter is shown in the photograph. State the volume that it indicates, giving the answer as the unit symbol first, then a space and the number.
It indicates gal 23552.7
